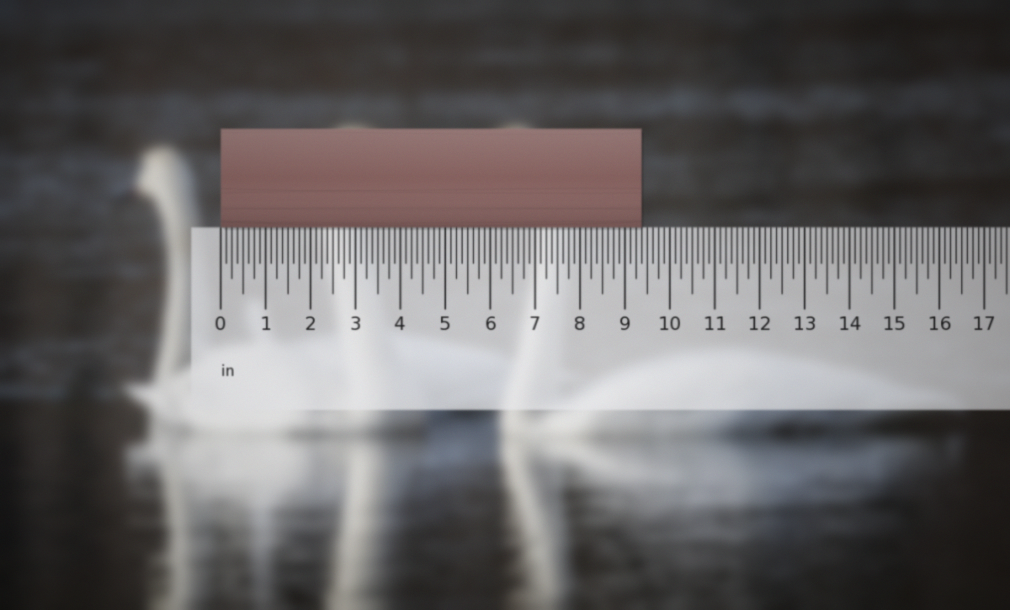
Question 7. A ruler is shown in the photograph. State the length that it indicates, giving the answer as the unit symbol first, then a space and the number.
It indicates in 9.375
